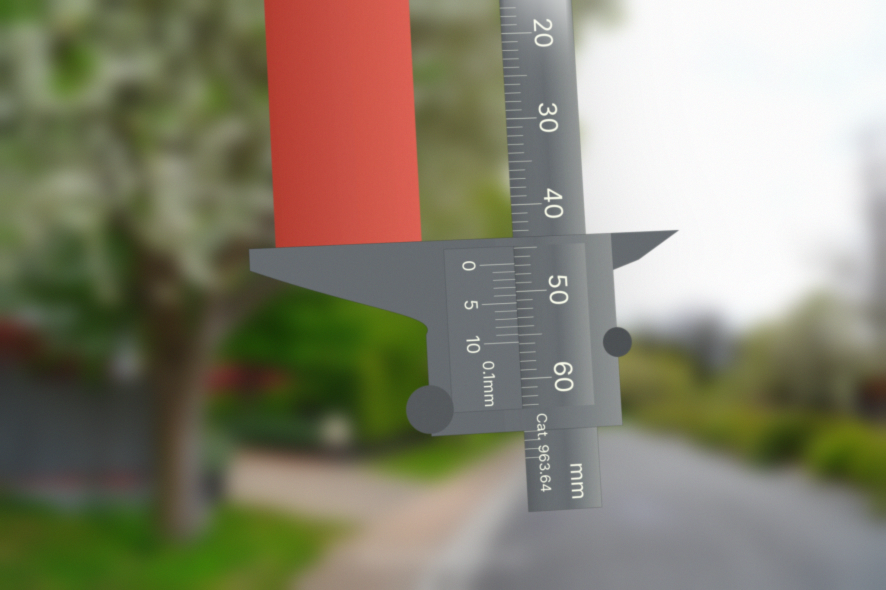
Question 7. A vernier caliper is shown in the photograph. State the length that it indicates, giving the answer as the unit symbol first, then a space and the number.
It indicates mm 46.8
